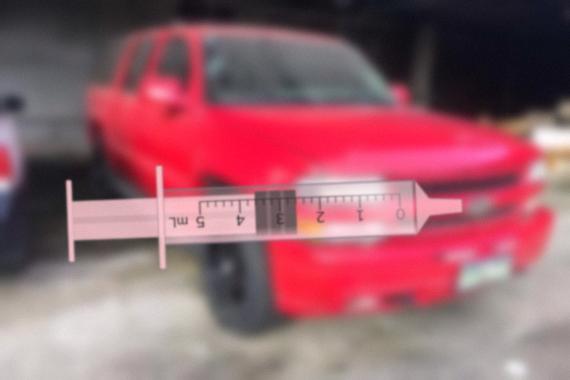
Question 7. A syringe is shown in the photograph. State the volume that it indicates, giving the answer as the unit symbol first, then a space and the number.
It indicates mL 2.6
